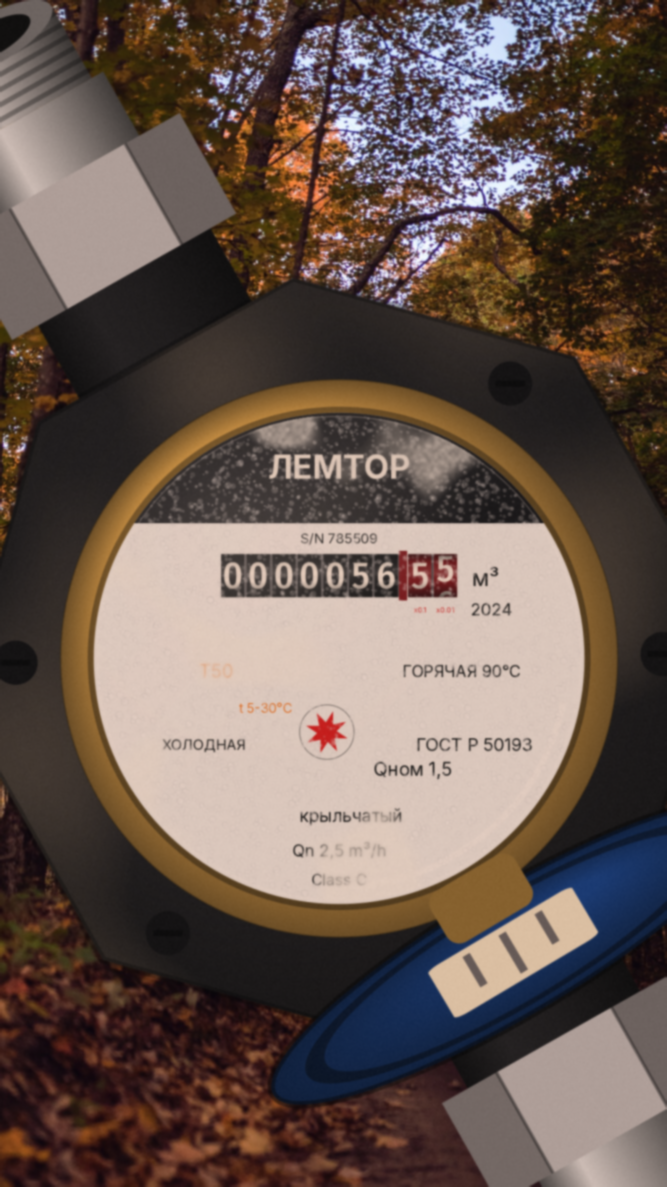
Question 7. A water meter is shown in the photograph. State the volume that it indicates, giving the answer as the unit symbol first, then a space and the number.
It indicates m³ 56.55
